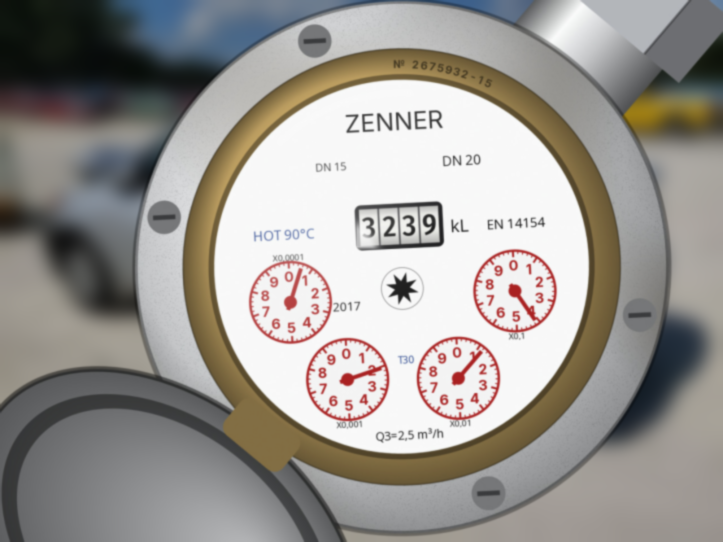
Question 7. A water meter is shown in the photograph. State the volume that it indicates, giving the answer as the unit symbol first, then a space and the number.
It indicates kL 3239.4120
